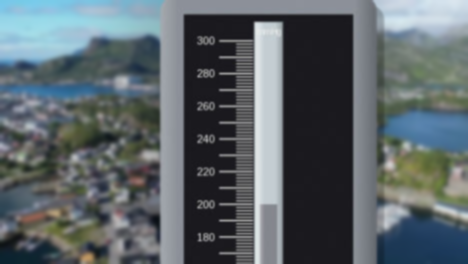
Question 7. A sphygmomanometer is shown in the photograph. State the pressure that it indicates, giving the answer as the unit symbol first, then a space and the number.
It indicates mmHg 200
